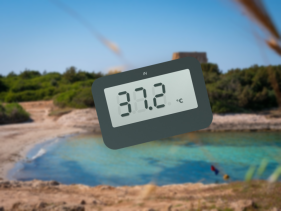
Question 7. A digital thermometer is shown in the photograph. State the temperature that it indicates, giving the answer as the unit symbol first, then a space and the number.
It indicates °C 37.2
